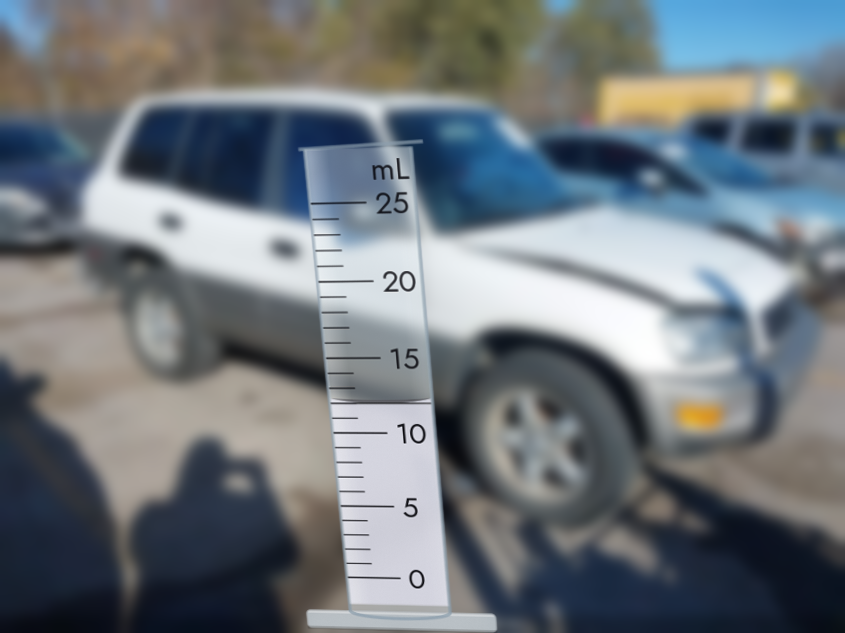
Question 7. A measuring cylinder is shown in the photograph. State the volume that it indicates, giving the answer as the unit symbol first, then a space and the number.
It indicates mL 12
